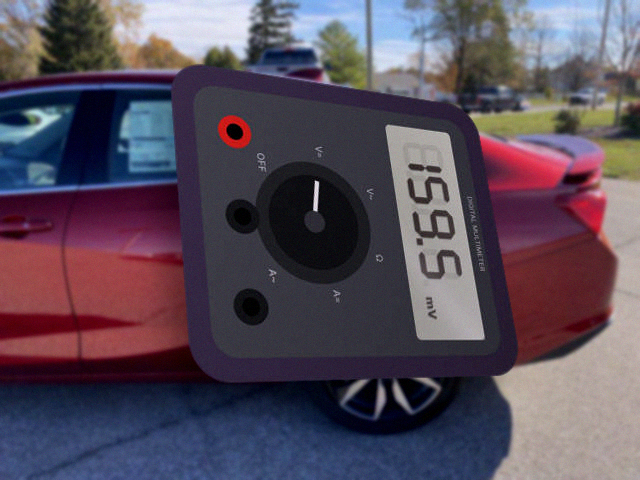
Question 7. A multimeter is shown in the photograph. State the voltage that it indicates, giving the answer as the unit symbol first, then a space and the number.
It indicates mV 159.5
